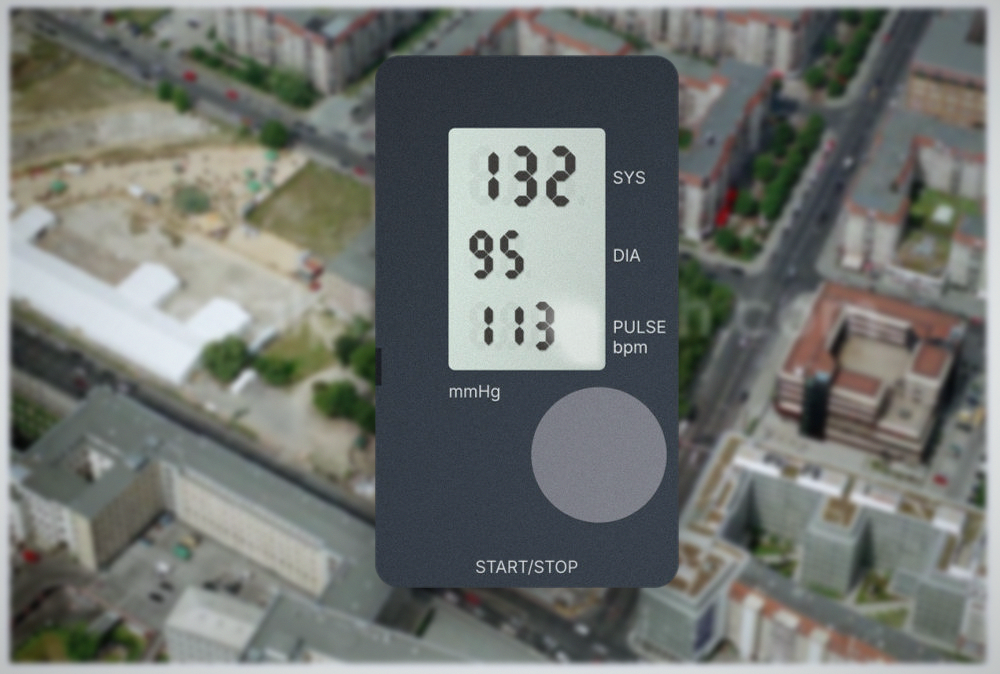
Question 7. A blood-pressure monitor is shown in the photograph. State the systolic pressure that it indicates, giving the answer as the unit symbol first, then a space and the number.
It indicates mmHg 132
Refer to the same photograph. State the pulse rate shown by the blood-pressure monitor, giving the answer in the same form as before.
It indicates bpm 113
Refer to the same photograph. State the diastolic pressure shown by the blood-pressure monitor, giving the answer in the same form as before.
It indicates mmHg 95
